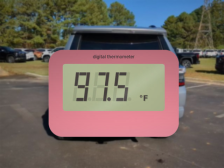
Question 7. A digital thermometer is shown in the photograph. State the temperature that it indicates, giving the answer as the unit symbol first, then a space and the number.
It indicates °F 97.5
